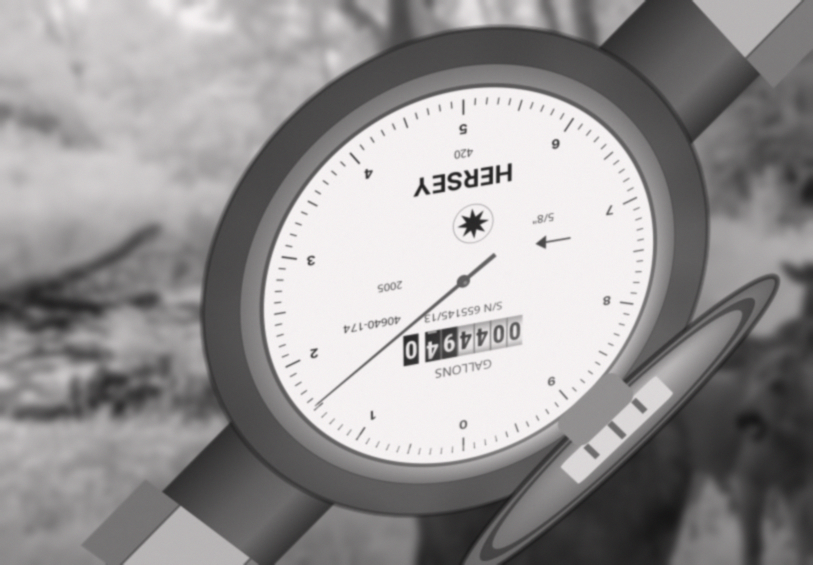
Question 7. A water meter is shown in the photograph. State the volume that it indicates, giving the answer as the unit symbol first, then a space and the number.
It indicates gal 44941.5
